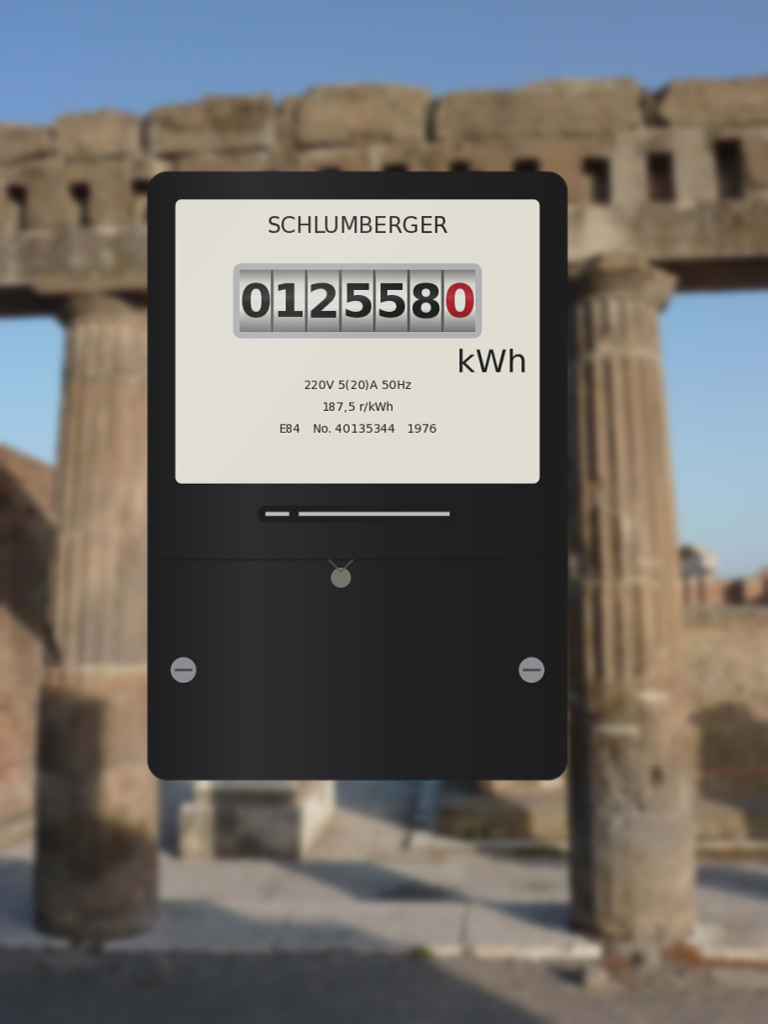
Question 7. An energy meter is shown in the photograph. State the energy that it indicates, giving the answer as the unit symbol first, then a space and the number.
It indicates kWh 12558.0
